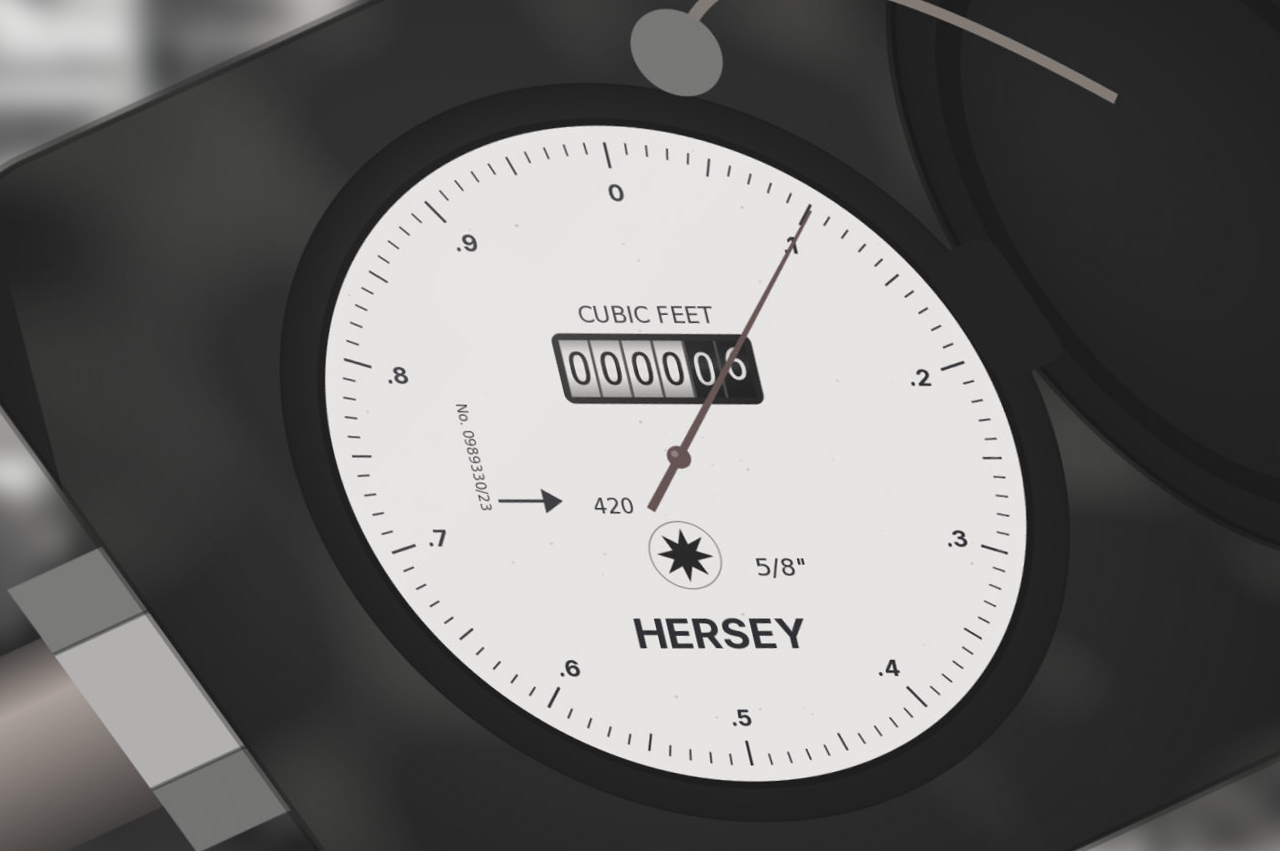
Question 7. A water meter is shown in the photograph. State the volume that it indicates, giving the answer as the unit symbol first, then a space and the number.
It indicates ft³ 6.10
